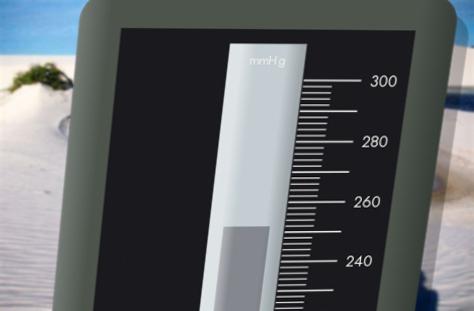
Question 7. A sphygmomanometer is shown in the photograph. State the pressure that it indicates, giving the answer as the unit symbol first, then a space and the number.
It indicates mmHg 252
